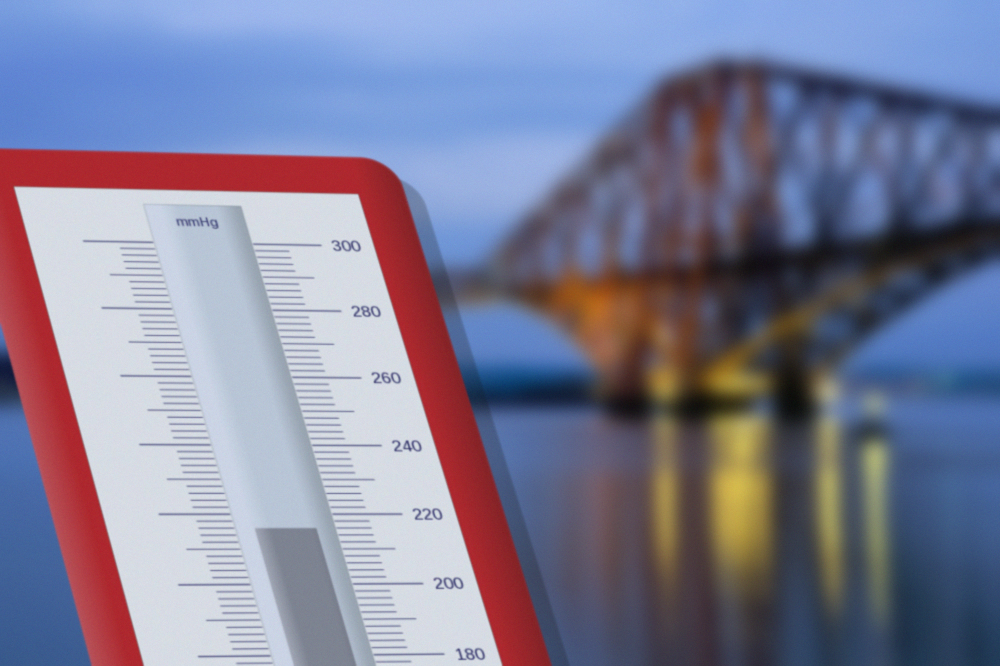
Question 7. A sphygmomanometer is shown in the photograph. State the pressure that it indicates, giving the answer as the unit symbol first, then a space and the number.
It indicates mmHg 216
